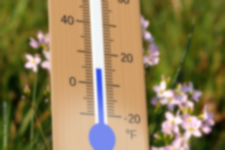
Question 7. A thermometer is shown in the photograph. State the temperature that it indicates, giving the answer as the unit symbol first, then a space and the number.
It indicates °F 10
